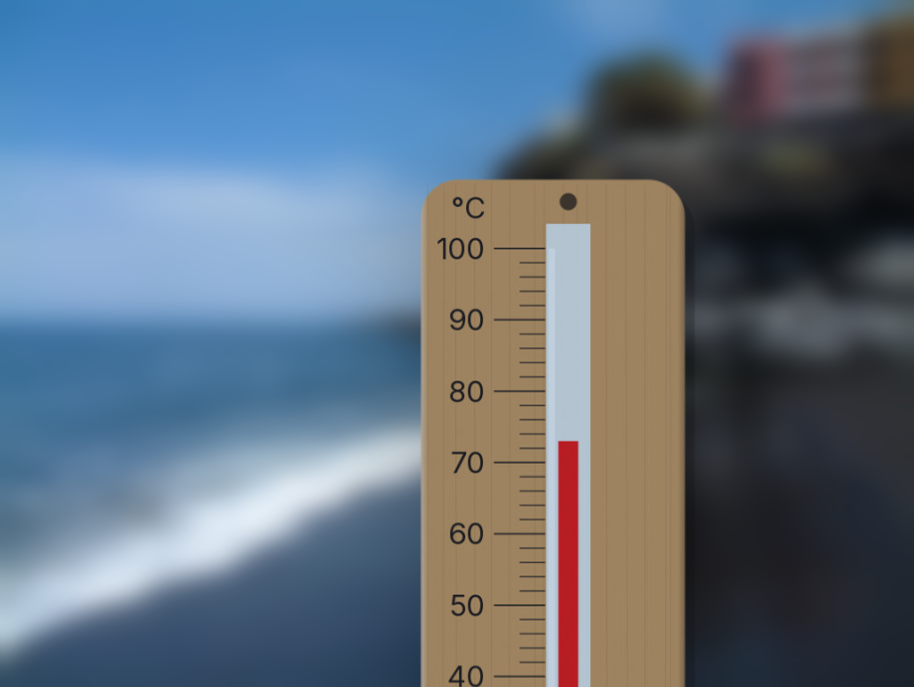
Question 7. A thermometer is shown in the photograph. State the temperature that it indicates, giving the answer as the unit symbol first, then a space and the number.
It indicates °C 73
